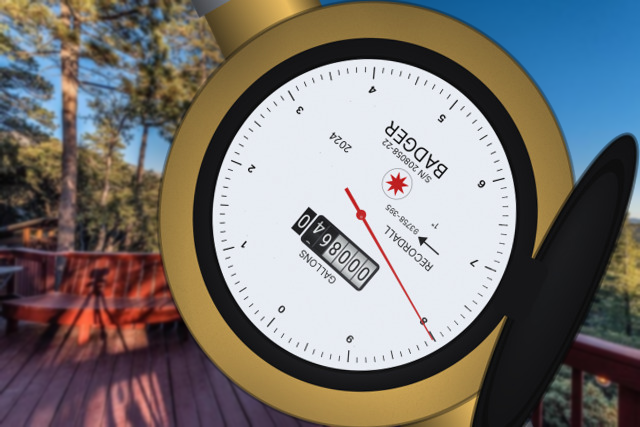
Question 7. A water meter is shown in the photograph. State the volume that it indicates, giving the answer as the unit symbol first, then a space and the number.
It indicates gal 8638.0
